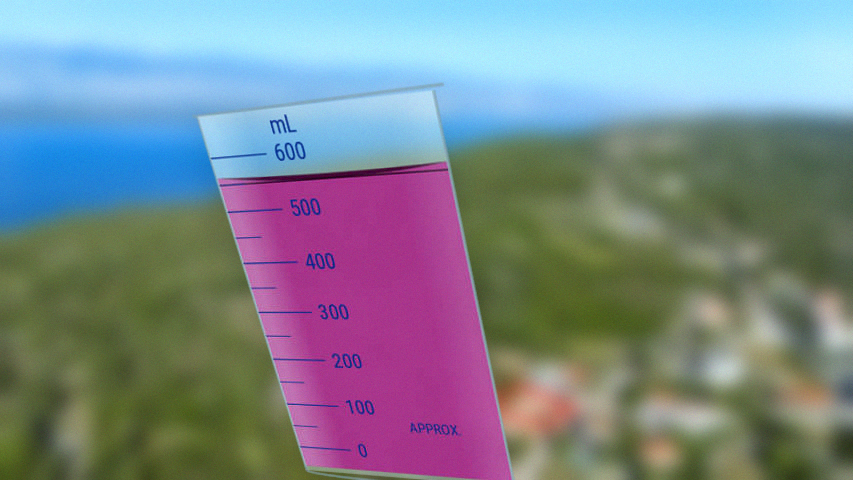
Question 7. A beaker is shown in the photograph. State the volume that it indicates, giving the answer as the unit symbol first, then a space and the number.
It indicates mL 550
